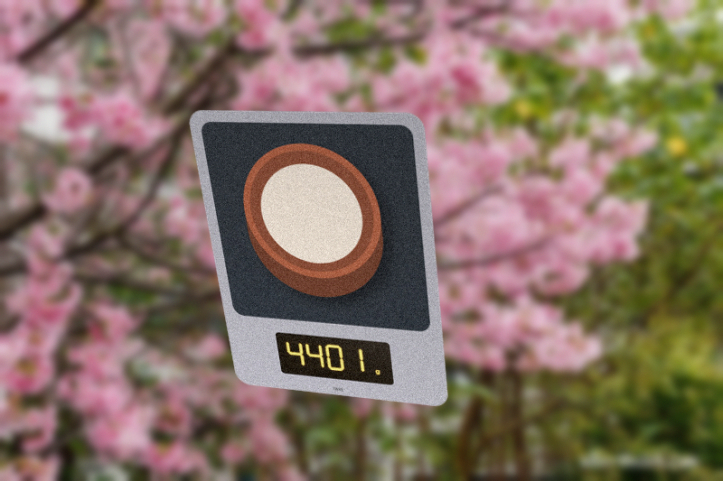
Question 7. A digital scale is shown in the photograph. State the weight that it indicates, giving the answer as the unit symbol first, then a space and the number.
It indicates g 4401
